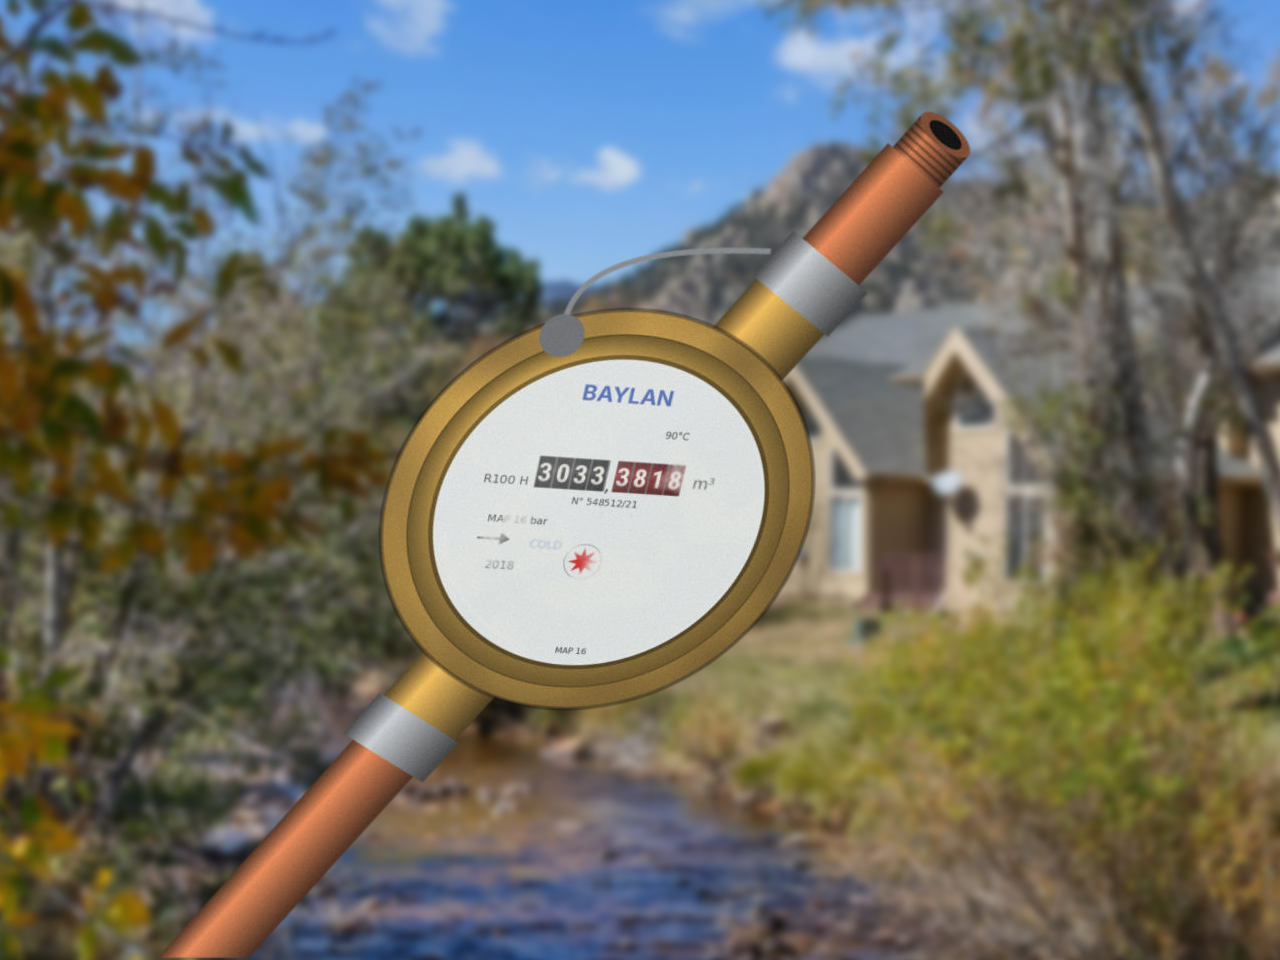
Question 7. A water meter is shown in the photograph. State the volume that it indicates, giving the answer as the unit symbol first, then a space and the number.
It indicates m³ 3033.3818
